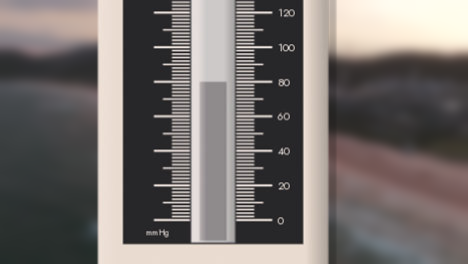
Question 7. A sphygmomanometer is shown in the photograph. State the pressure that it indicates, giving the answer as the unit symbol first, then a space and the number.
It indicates mmHg 80
